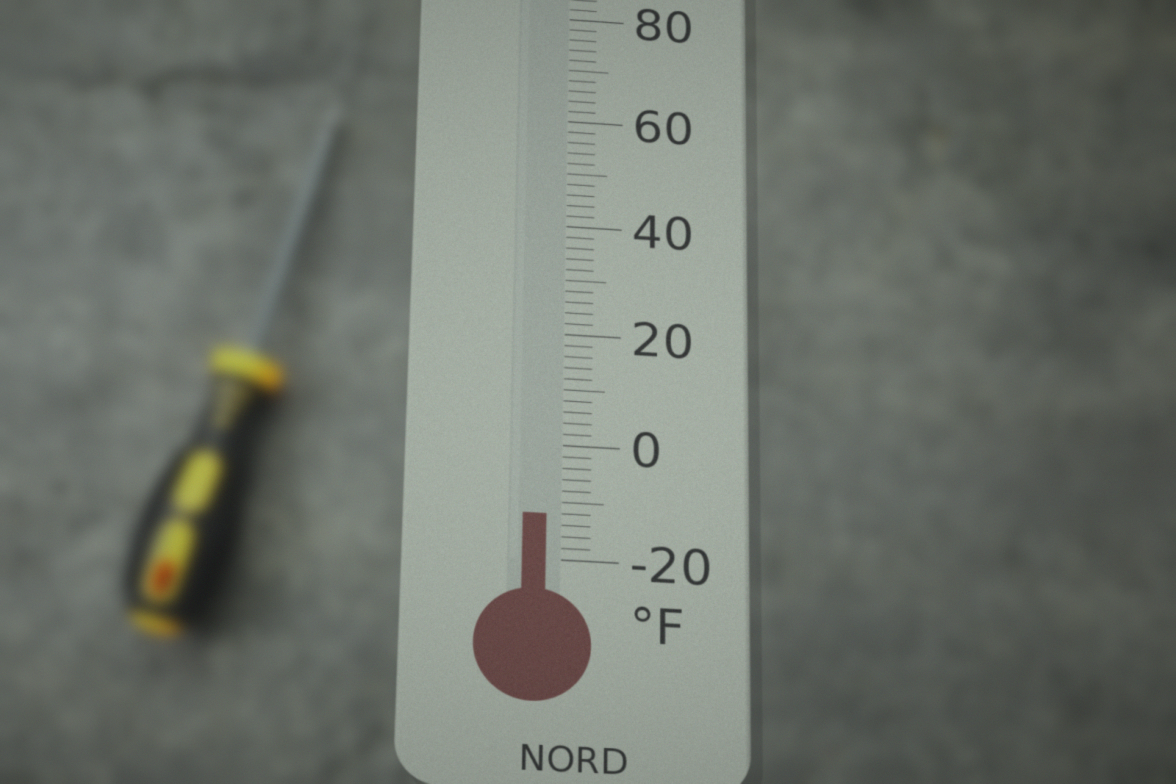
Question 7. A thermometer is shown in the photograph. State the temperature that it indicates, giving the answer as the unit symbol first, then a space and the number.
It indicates °F -12
